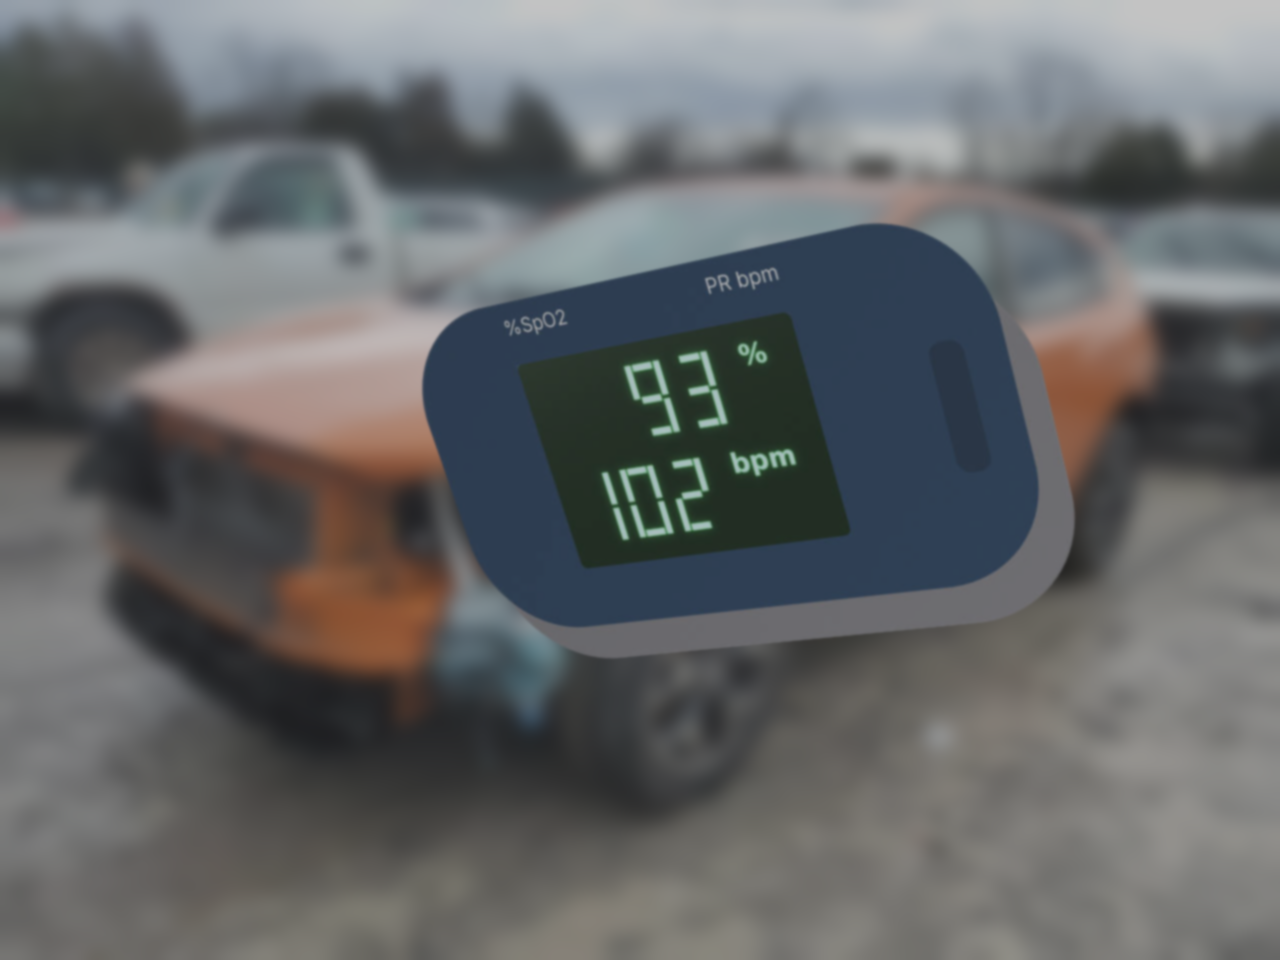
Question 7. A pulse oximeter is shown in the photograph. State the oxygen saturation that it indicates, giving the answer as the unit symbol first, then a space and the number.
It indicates % 93
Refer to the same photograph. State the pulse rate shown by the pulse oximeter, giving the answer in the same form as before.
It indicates bpm 102
